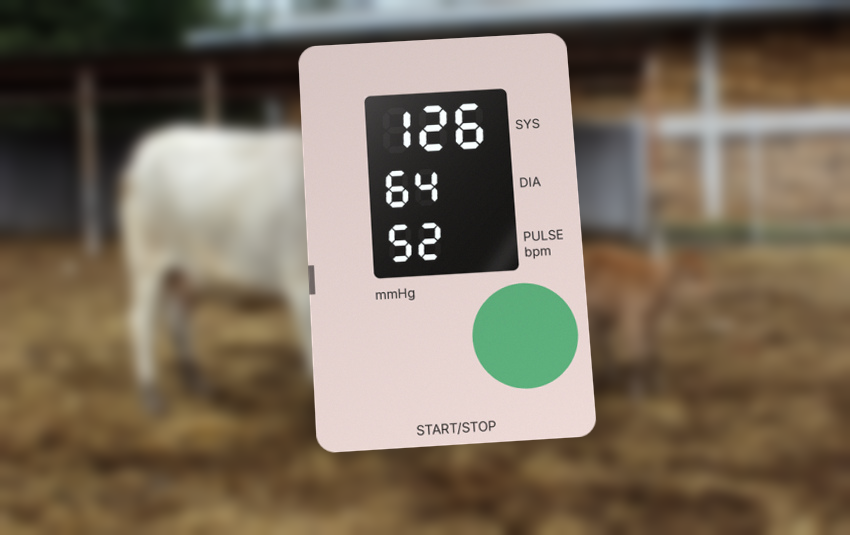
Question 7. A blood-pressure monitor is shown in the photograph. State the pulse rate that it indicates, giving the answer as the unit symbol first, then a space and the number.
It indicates bpm 52
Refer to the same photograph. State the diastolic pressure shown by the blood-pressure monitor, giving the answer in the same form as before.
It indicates mmHg 64
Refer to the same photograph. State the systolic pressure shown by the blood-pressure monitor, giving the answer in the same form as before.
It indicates mmHg 126
